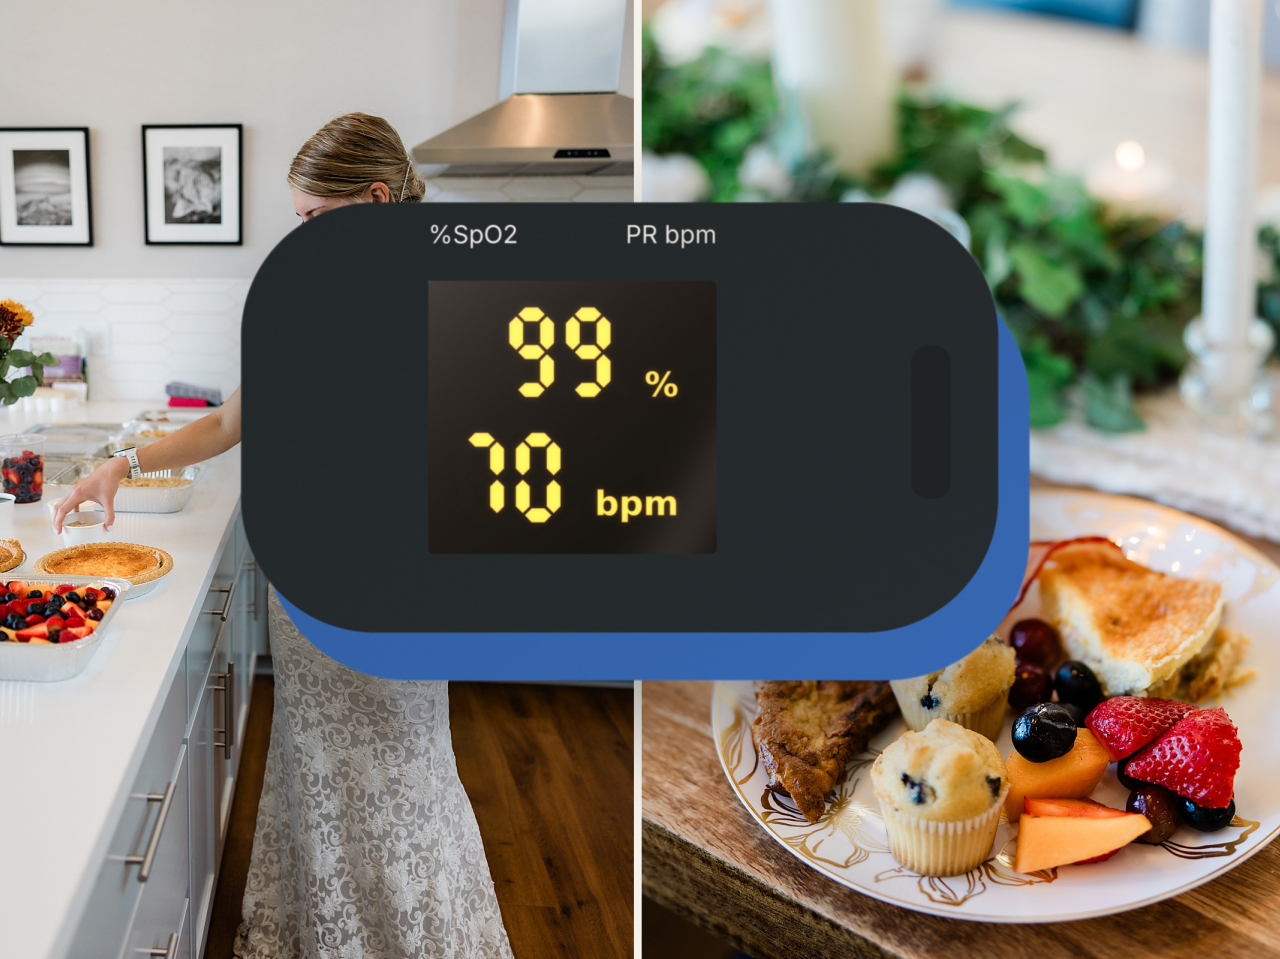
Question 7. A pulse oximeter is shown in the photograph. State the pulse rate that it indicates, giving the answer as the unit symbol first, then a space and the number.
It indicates bpm 70
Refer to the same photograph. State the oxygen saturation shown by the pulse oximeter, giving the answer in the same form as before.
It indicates % 99
